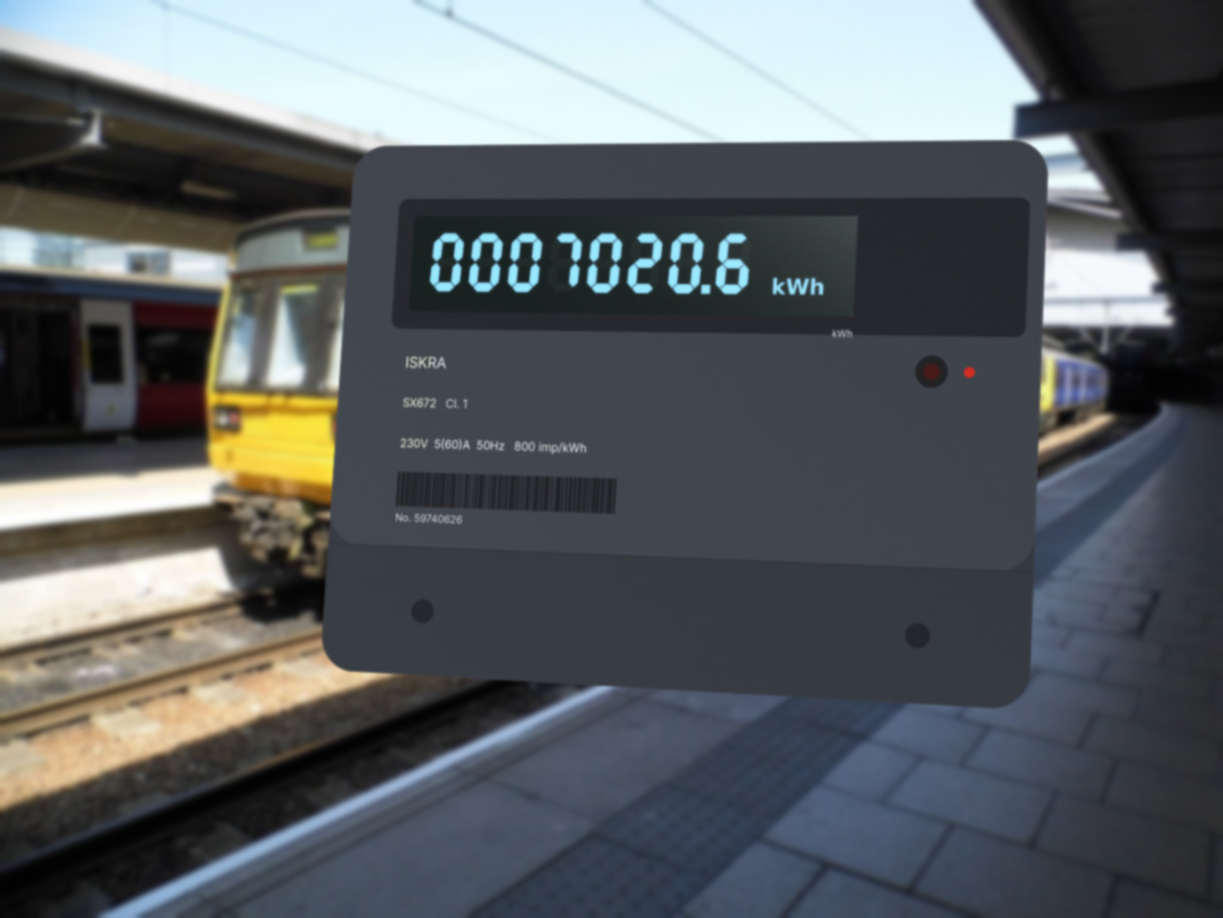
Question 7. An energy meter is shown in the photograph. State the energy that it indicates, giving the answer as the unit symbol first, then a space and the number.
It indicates kWh 7020.6
